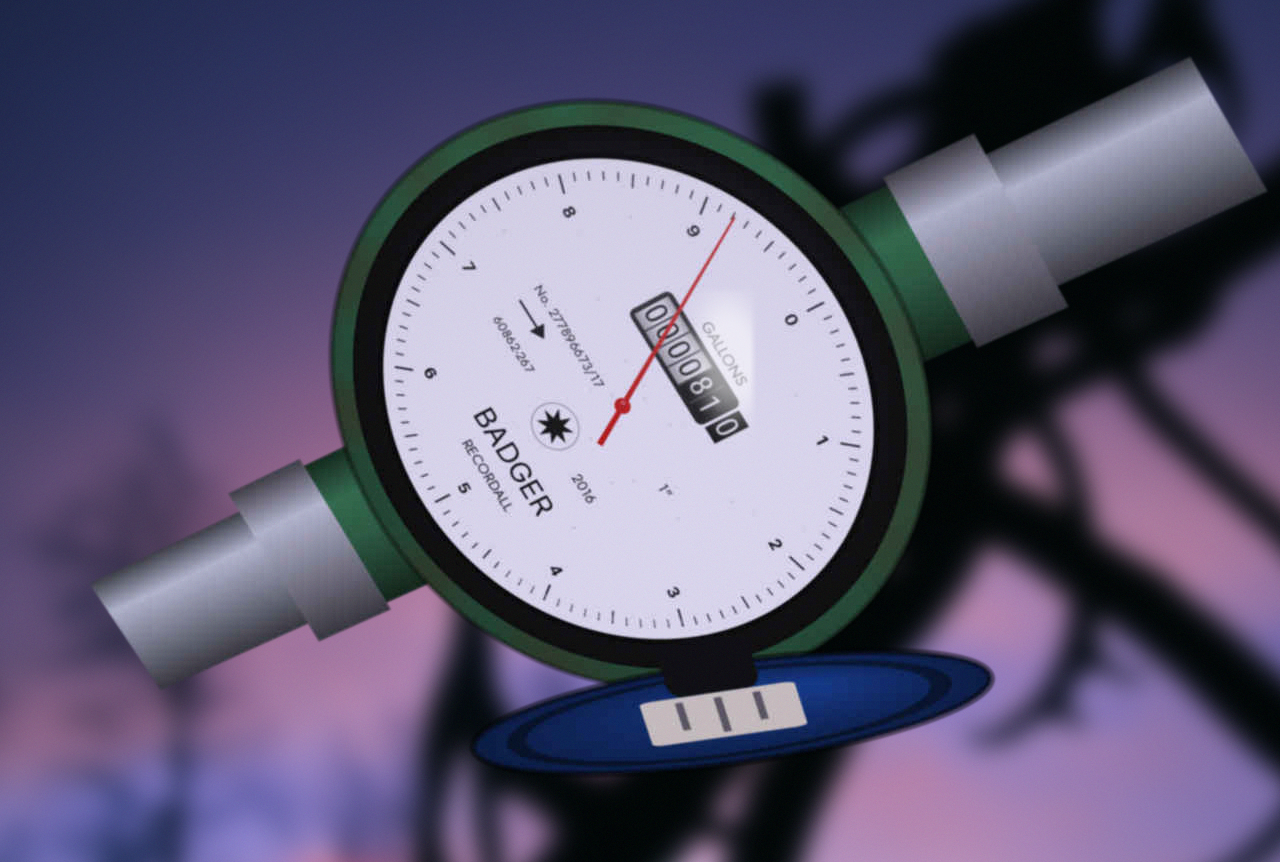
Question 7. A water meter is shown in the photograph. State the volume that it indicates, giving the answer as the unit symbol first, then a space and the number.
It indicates gal 809.2
